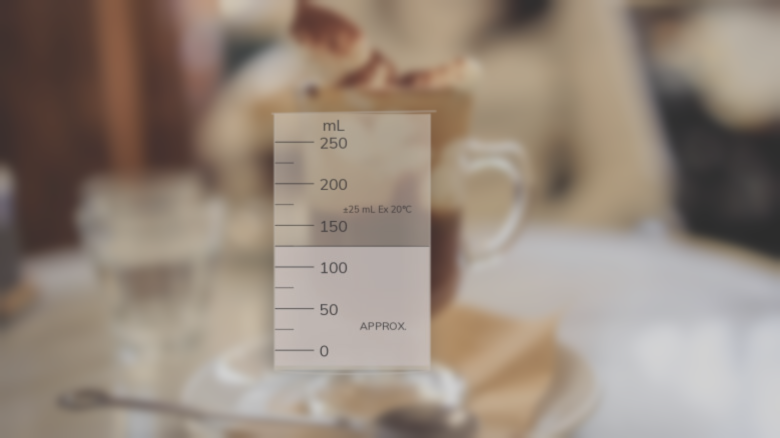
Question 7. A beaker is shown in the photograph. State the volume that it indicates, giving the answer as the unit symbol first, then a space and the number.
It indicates mL 125
